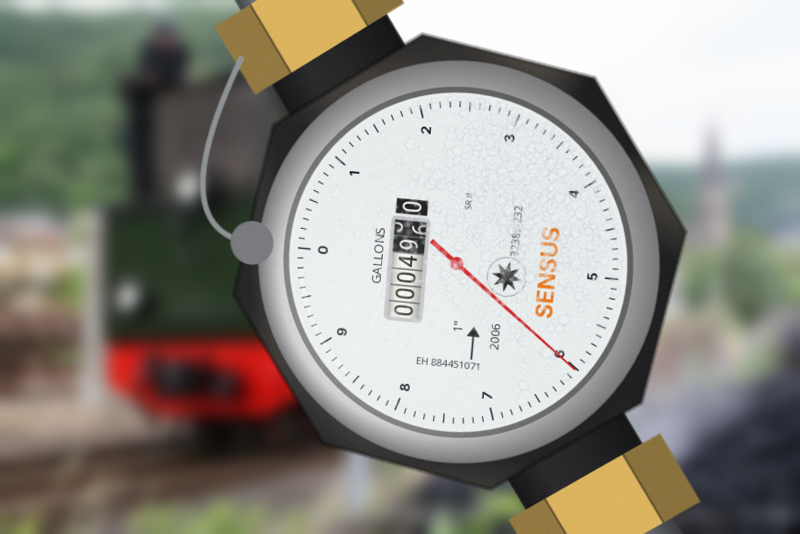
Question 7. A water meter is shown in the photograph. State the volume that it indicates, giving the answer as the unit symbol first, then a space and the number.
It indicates gal 4956.0
